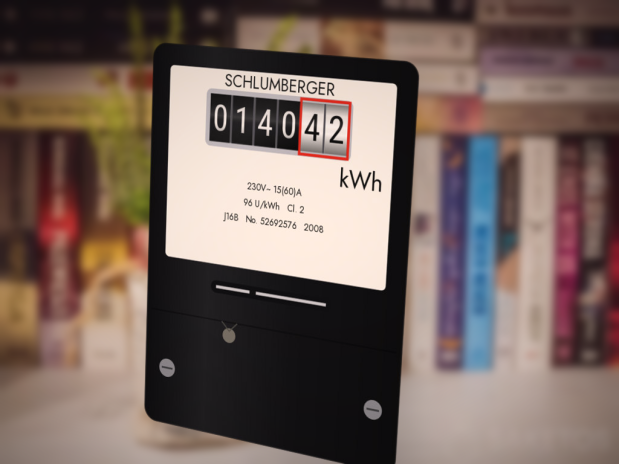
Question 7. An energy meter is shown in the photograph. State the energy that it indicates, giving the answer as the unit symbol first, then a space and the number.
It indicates kWh 140.42
